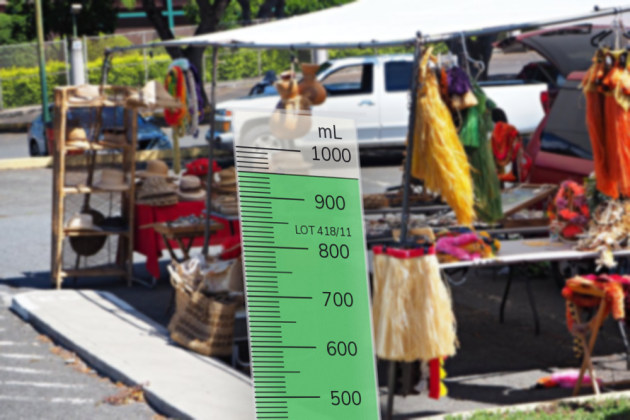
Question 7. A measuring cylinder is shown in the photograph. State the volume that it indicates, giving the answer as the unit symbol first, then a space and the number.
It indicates mL 950
